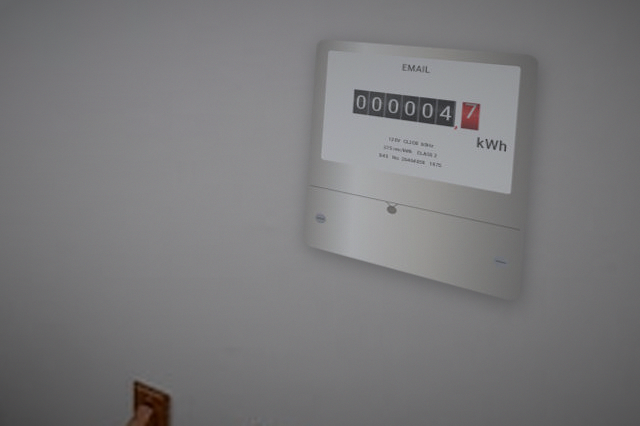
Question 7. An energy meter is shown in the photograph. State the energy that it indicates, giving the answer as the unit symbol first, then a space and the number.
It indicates kWh 4.7
